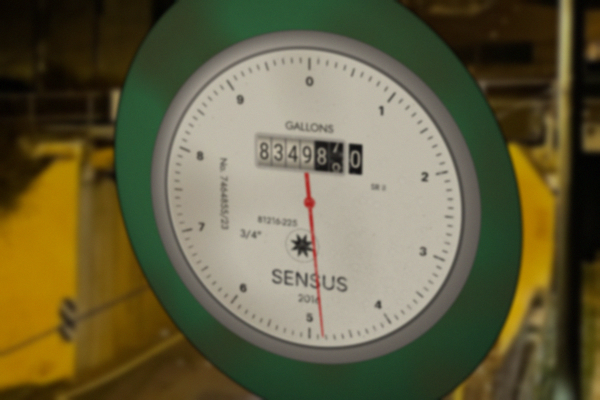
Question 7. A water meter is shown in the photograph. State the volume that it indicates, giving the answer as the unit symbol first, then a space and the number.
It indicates gal 8349874.8
